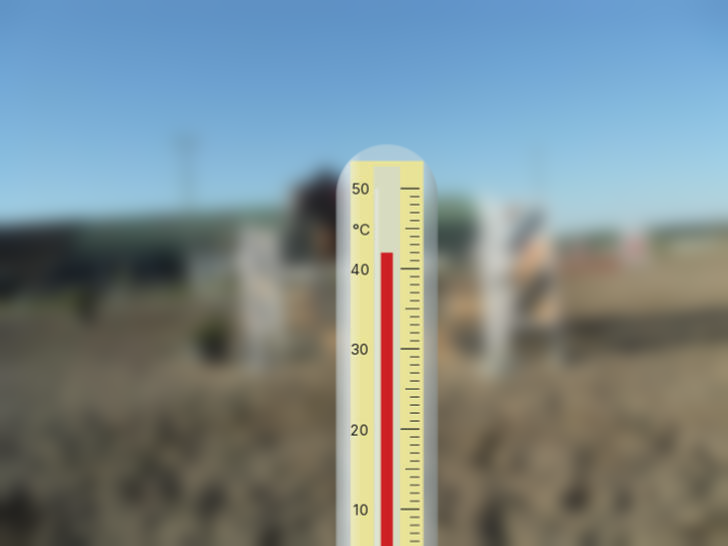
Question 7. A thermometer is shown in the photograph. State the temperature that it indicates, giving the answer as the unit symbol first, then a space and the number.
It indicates °C 42
